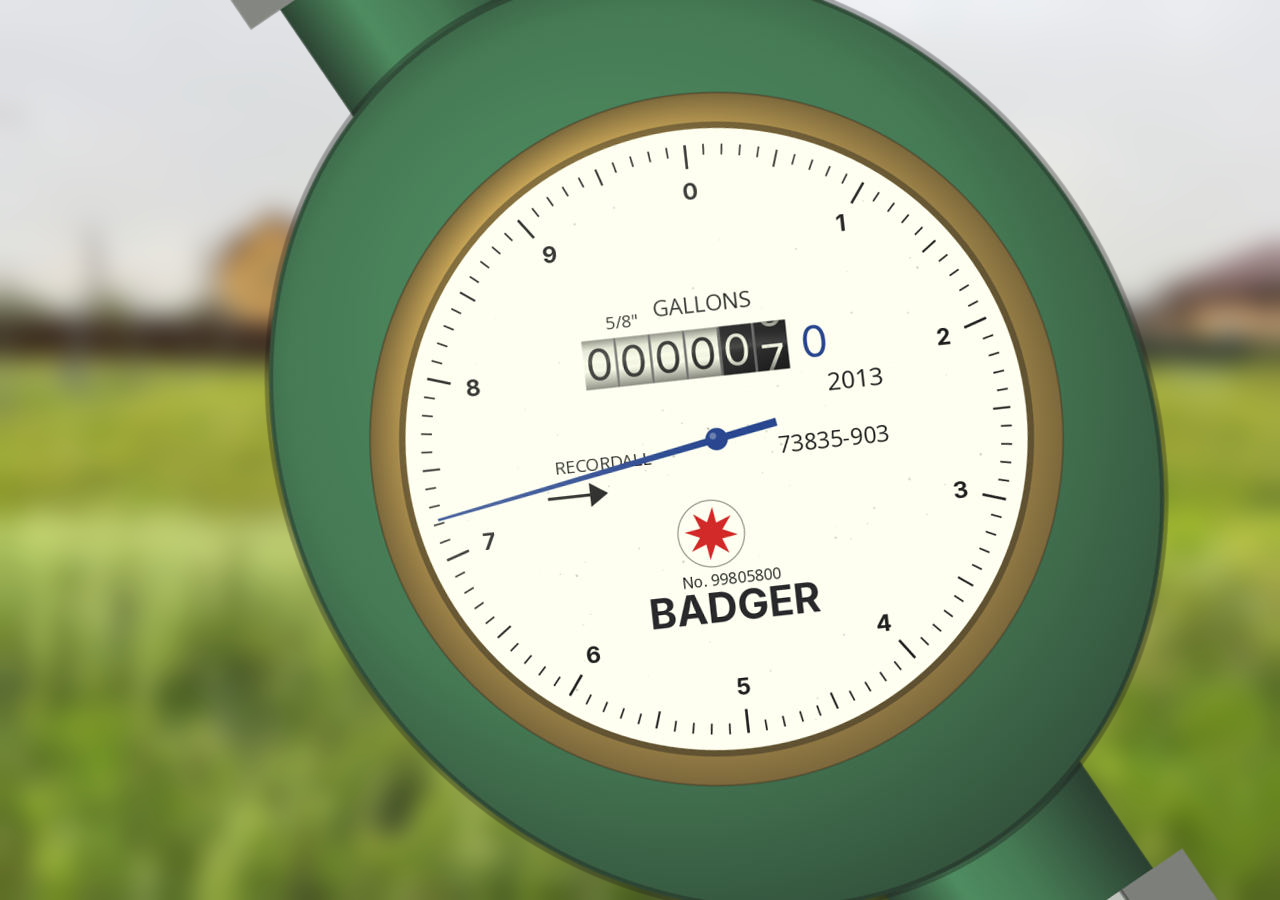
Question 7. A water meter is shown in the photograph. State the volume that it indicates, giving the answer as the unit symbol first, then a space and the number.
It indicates gal 67.2
